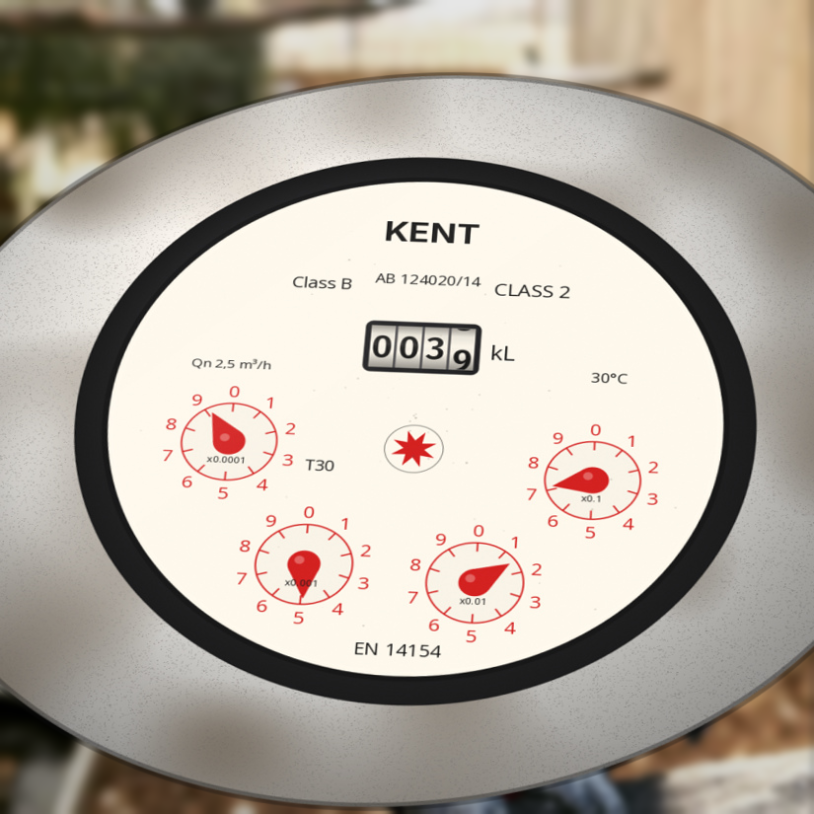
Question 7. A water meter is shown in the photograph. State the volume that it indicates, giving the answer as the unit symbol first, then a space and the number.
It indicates kL 38.7149
